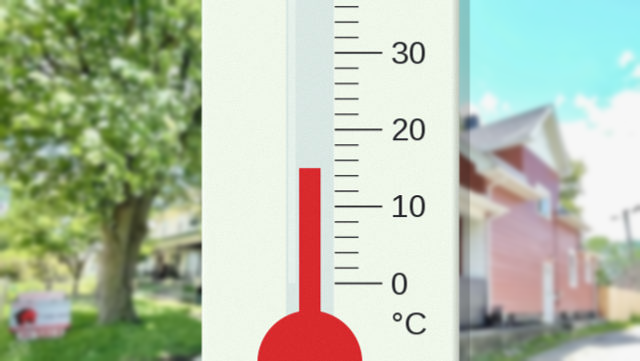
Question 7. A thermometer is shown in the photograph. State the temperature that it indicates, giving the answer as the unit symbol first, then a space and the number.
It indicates °C 15
